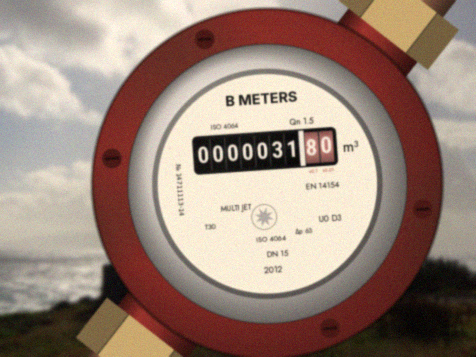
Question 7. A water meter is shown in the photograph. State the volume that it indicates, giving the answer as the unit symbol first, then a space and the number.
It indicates m³ 31.80
